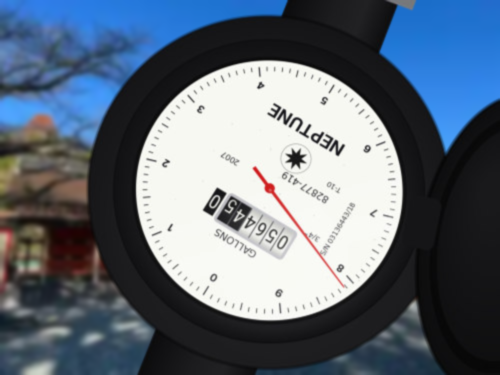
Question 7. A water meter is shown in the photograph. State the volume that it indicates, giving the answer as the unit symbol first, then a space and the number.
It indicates gal 564448.1
